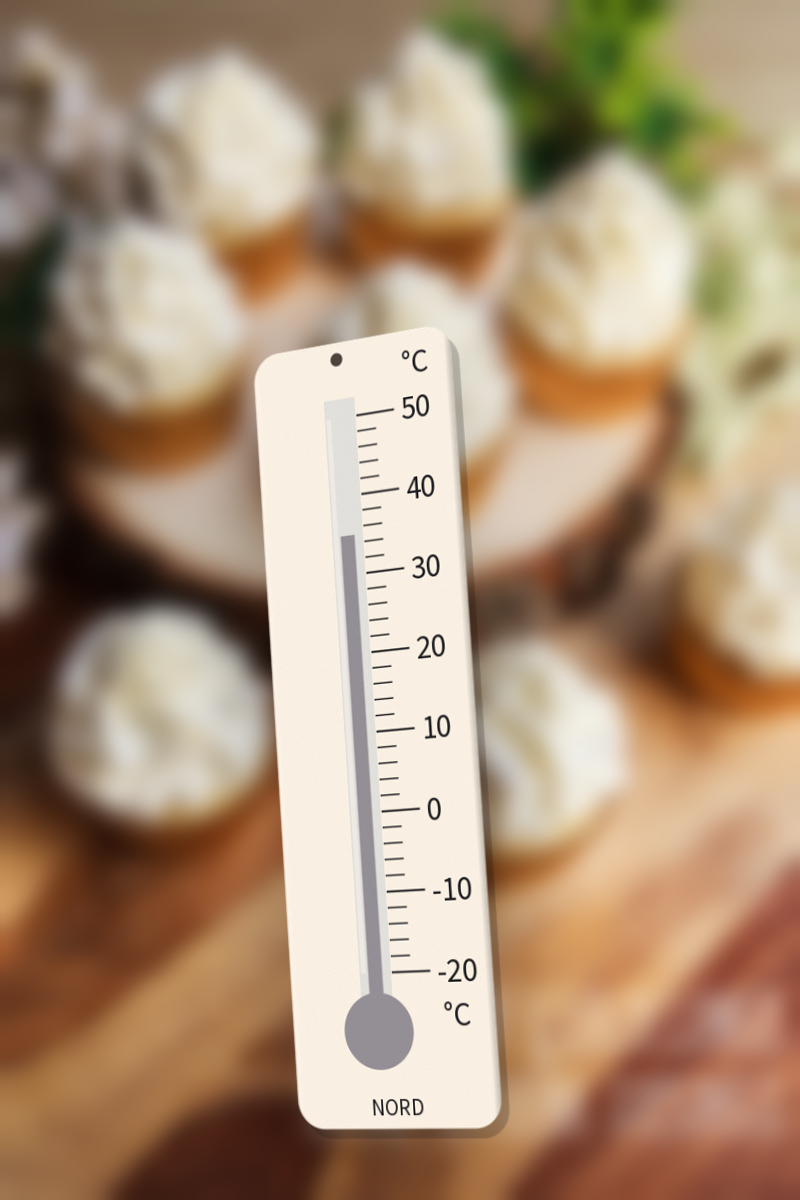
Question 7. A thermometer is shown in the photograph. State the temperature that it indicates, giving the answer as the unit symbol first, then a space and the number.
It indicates °C 35
